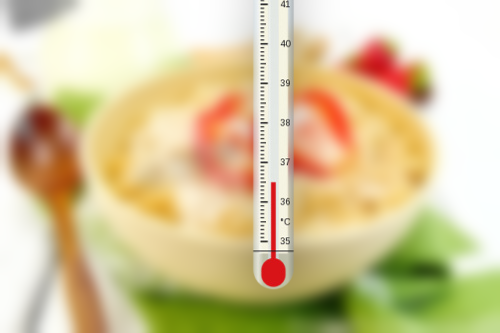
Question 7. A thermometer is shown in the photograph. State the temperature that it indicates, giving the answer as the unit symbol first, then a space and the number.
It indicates °C 36.5
